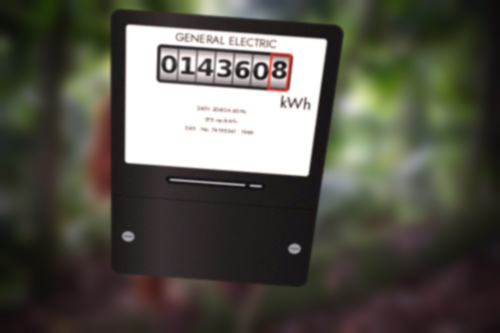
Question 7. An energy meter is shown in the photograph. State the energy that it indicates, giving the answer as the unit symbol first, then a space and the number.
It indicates kWh 14360.8
